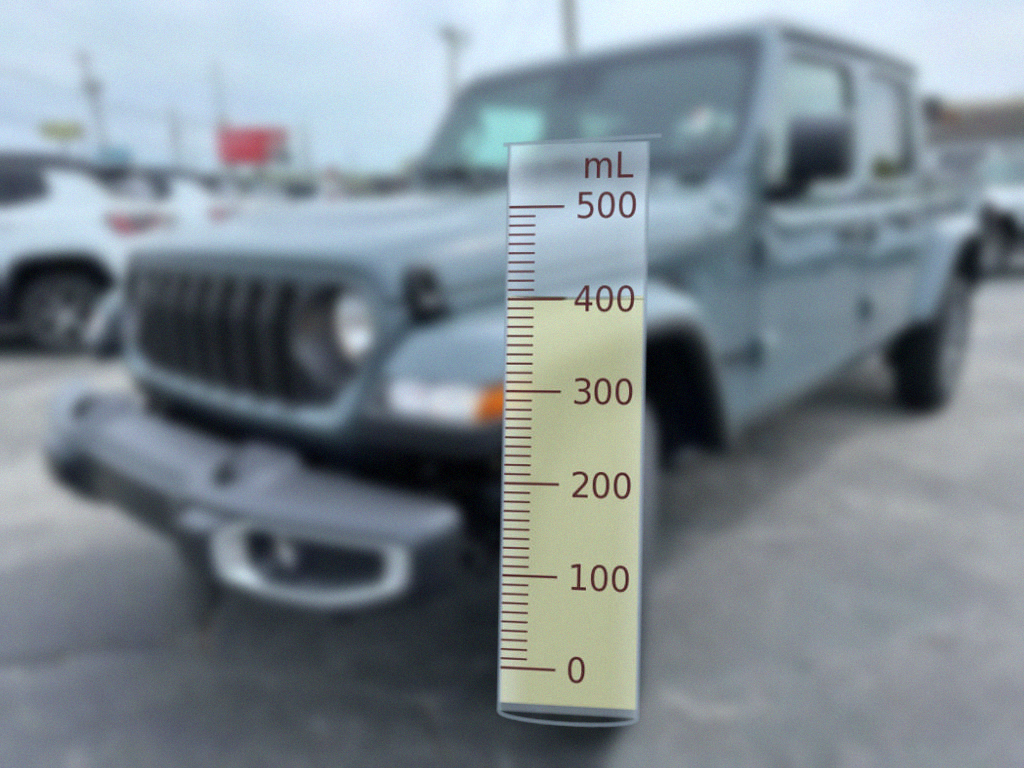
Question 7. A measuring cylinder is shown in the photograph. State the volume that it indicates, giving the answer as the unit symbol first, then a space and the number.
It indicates mL 400
